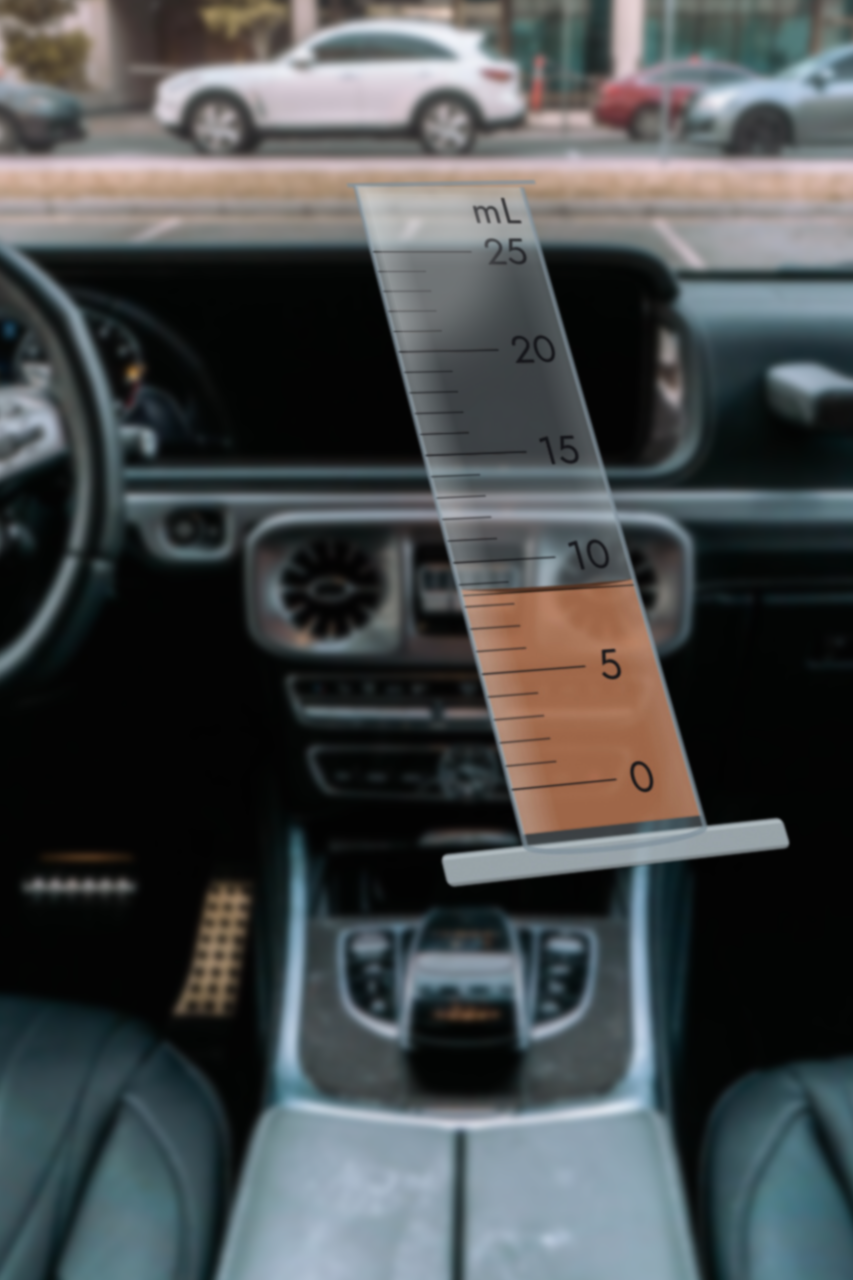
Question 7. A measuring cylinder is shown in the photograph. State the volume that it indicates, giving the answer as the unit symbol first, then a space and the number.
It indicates mL 8.5
